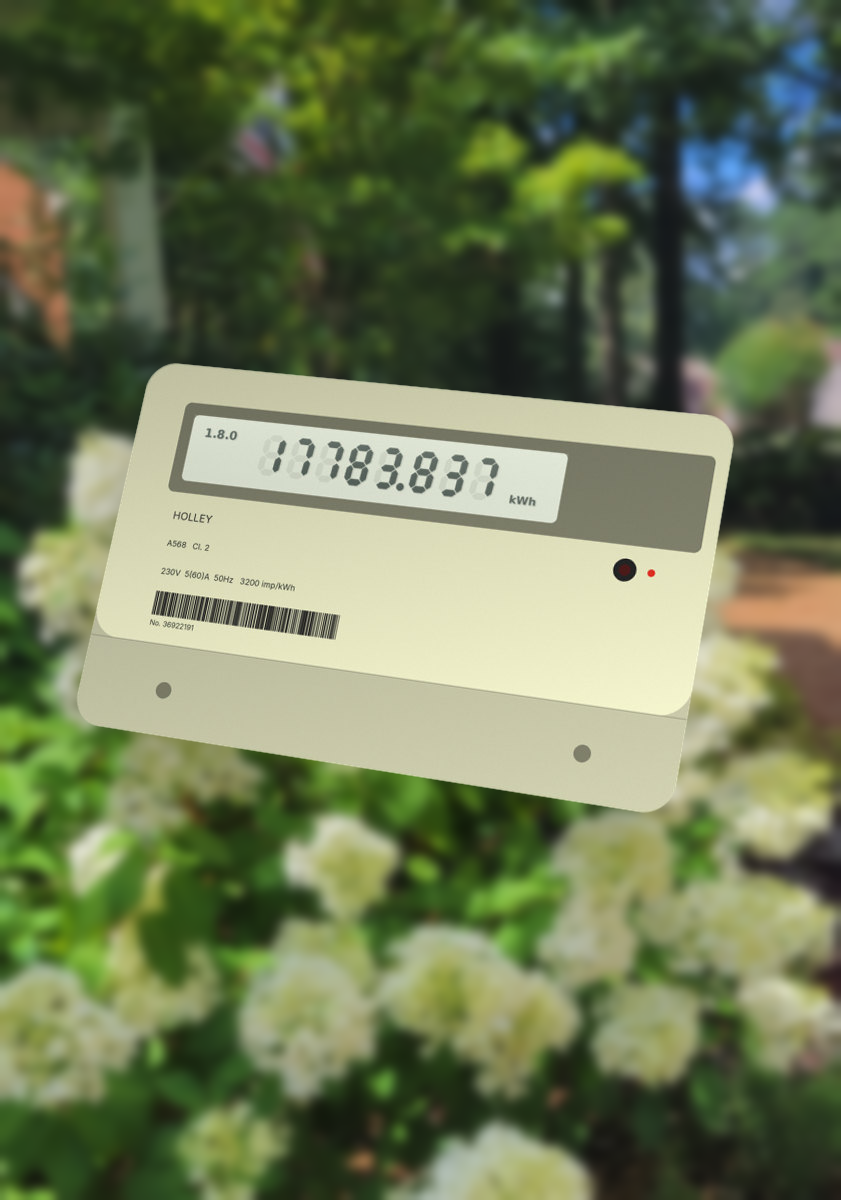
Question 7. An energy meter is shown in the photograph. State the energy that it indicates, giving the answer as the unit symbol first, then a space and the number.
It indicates kWh 17783.837
